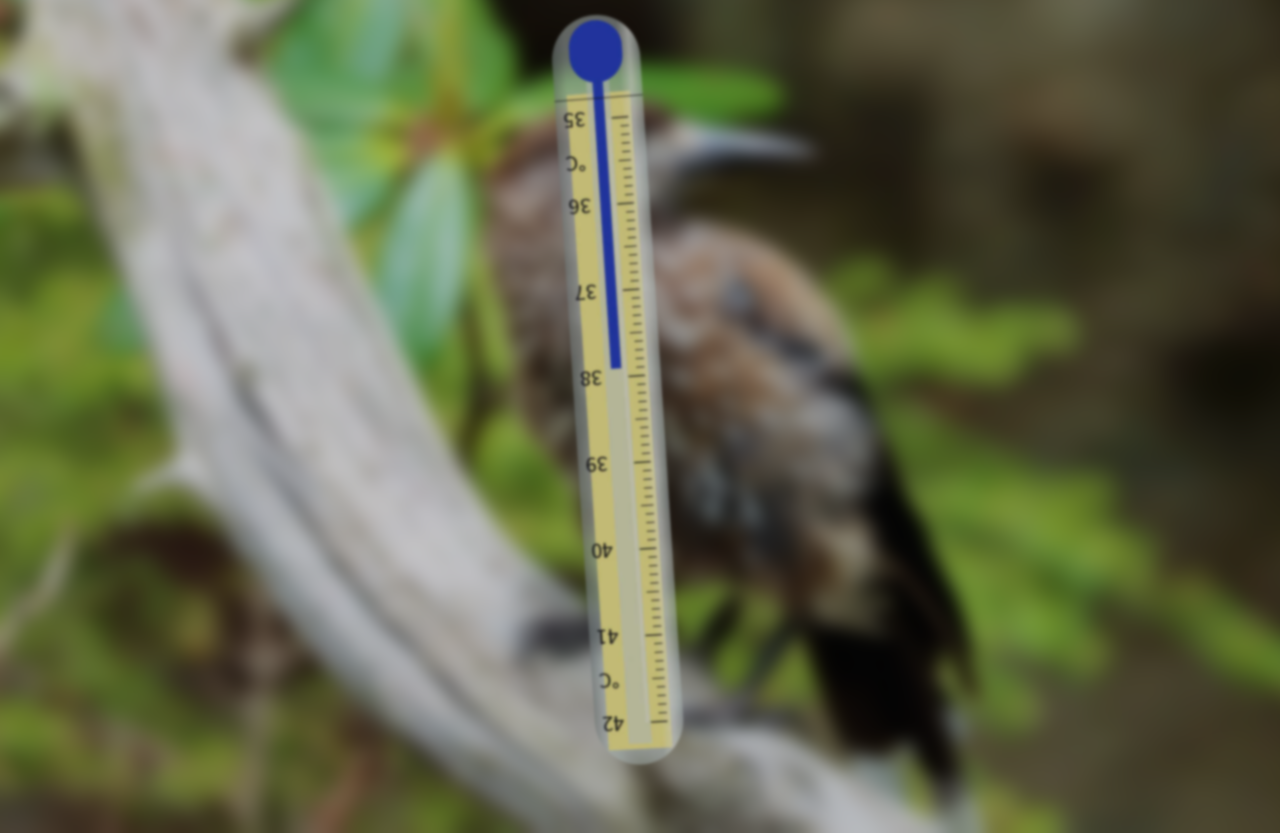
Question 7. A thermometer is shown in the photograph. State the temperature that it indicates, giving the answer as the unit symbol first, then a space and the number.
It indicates °C 37.9
